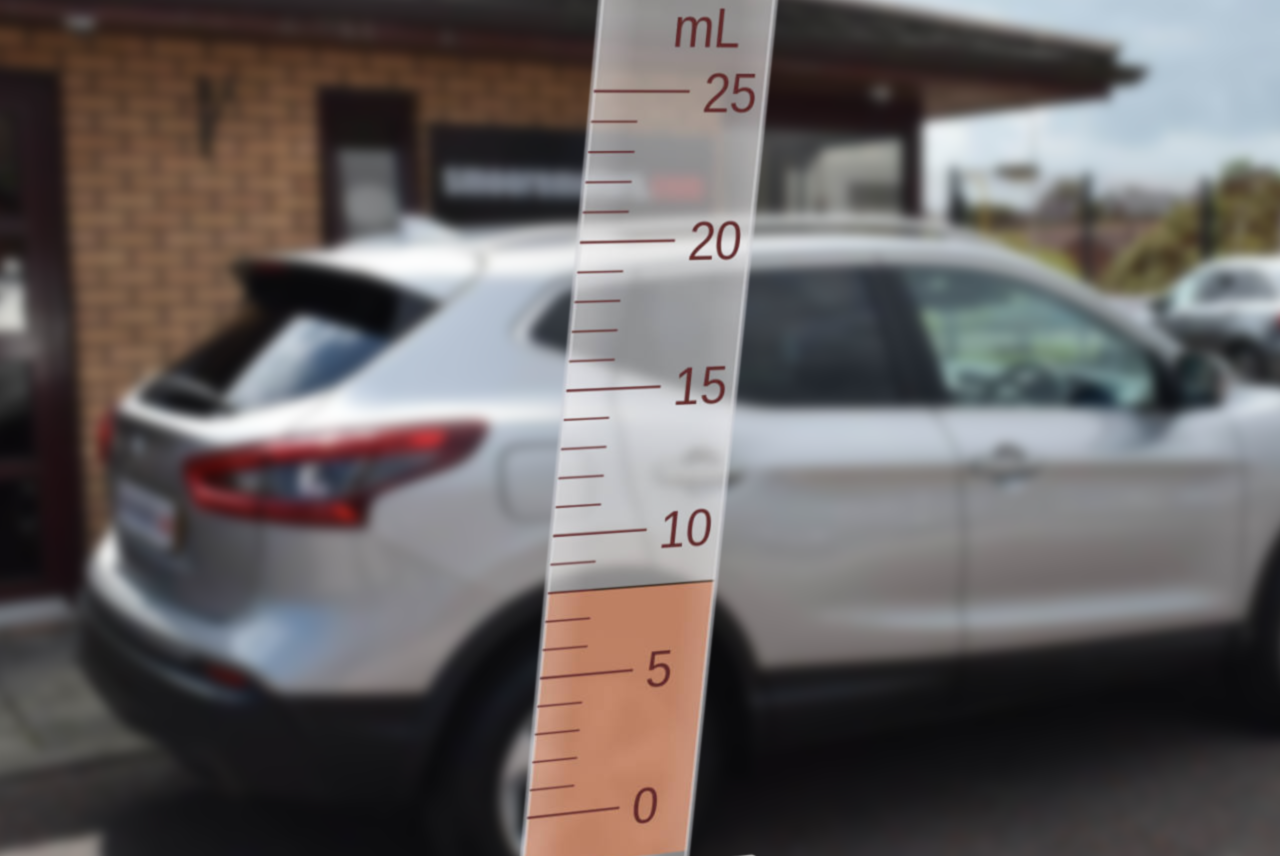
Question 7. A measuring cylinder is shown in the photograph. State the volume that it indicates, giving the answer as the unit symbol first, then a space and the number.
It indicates mL 8
